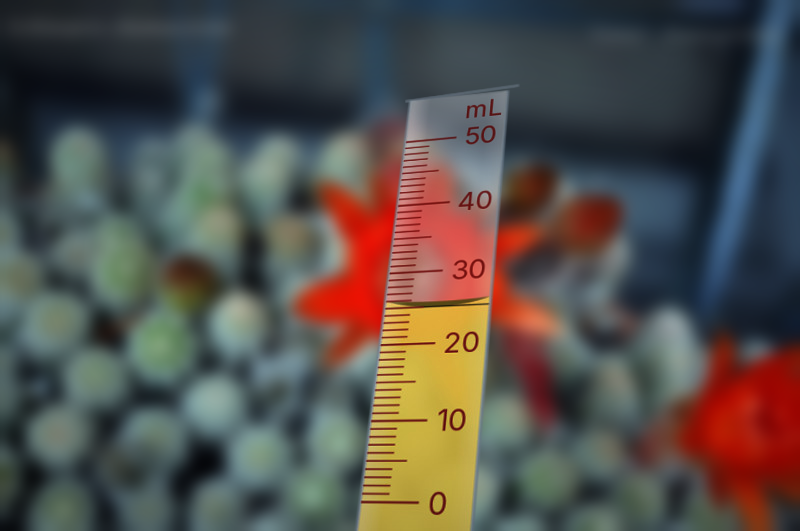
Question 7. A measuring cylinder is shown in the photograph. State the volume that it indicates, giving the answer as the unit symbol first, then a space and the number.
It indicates mL 25
